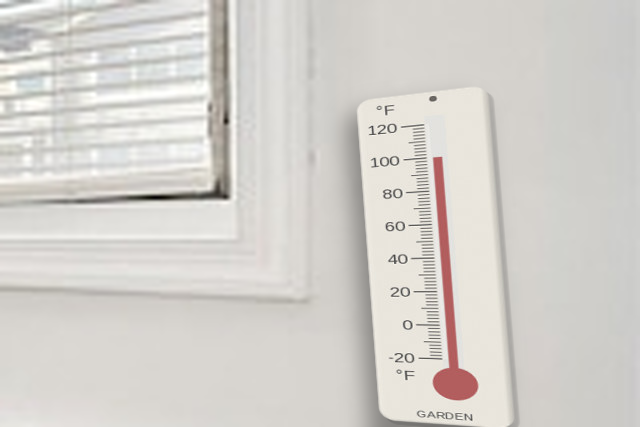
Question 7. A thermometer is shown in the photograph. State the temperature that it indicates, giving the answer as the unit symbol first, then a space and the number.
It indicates °F 100
